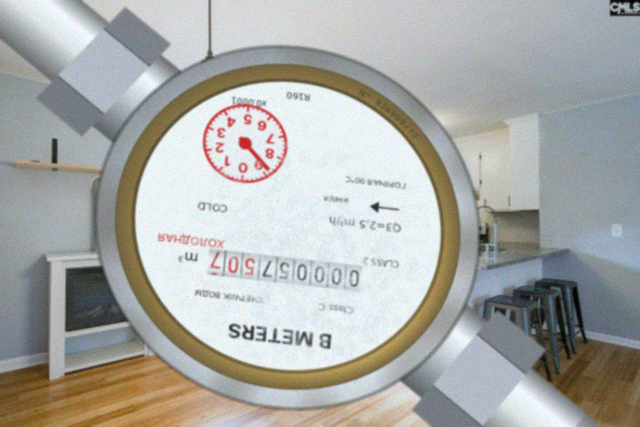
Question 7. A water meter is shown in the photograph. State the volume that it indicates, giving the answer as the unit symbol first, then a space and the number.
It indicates m³ 57.5068
